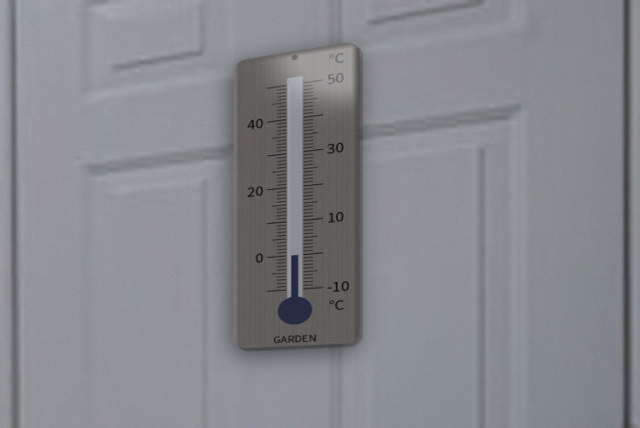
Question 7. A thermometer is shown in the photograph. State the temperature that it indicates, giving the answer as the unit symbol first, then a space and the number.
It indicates °C 0
